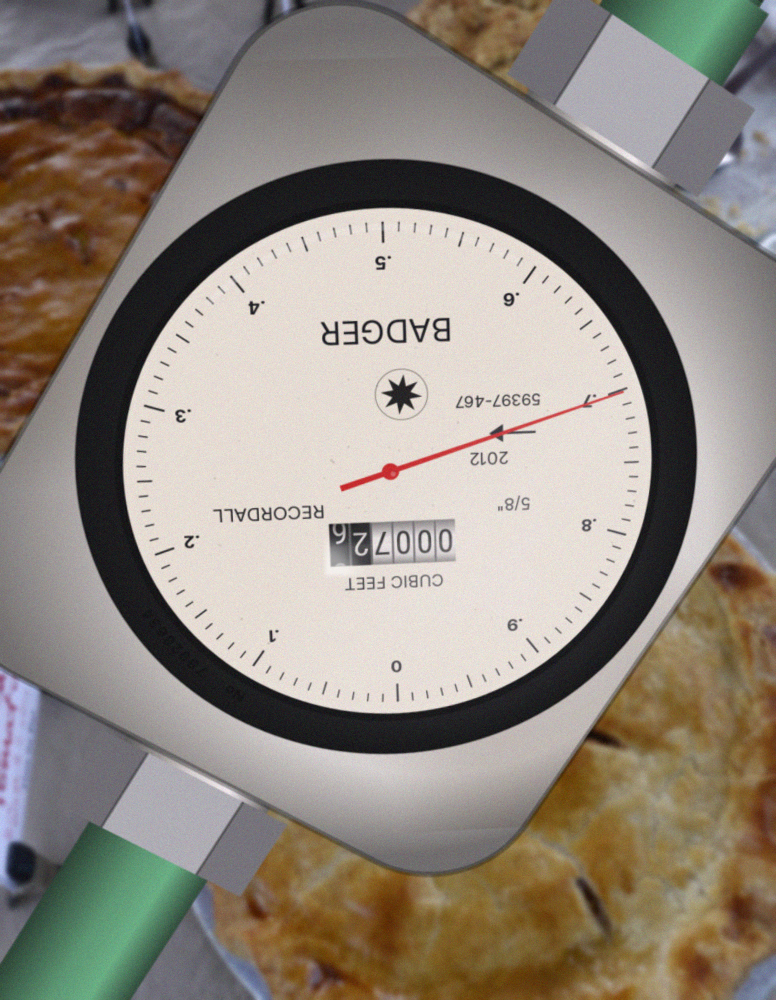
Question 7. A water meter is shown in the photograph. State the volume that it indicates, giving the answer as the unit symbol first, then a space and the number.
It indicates ft³ 725.70
